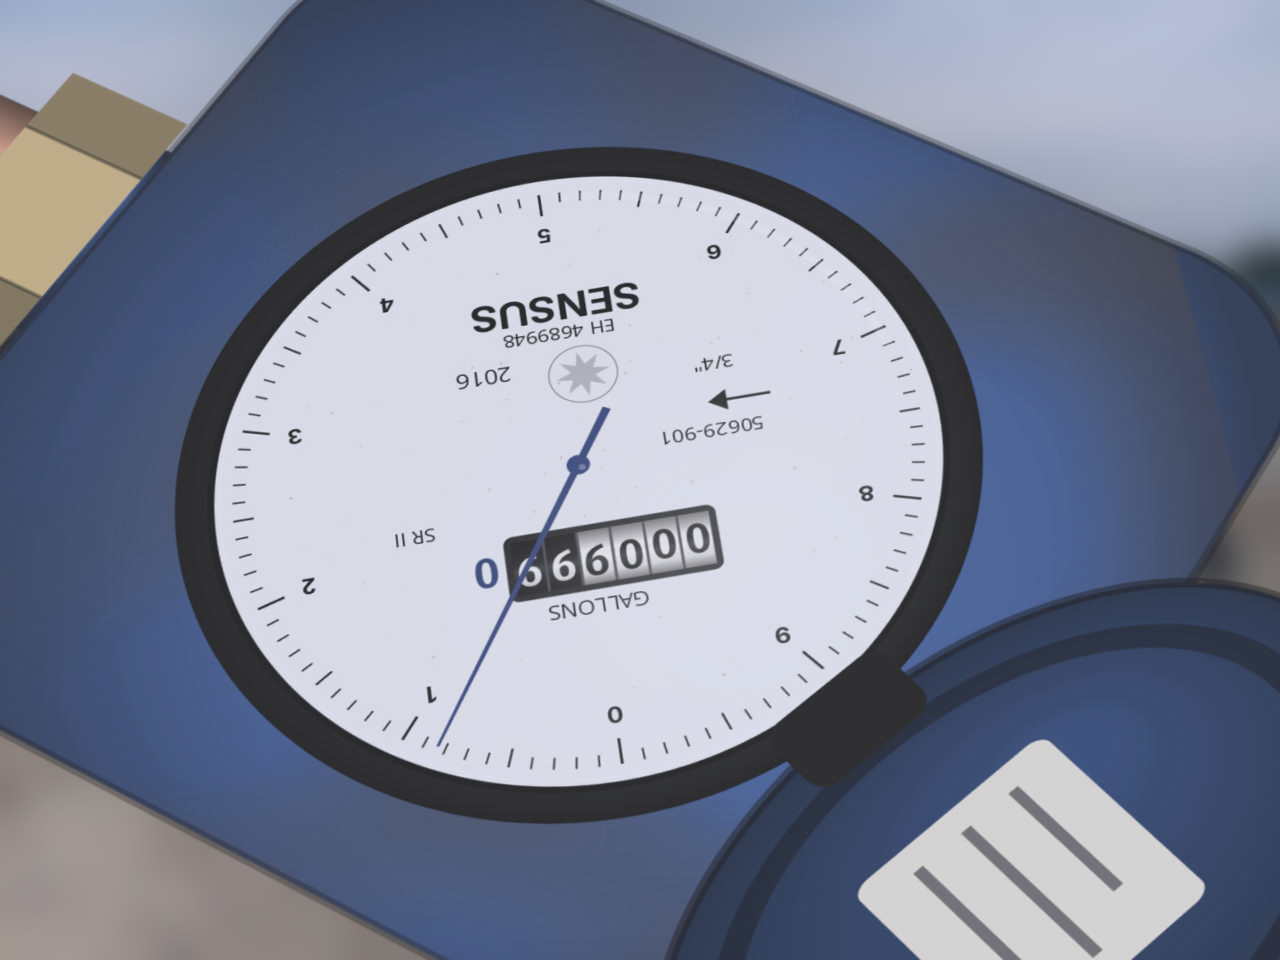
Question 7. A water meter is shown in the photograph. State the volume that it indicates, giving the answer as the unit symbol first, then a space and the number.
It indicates gal 9990.8
